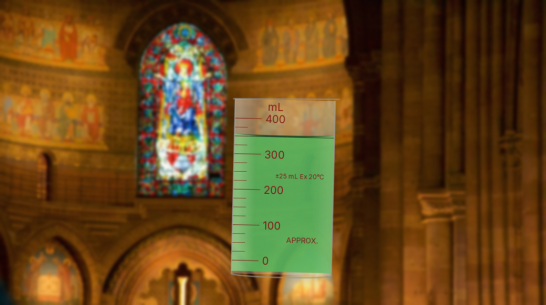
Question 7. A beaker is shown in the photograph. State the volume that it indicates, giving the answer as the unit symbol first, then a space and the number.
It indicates mL 350
